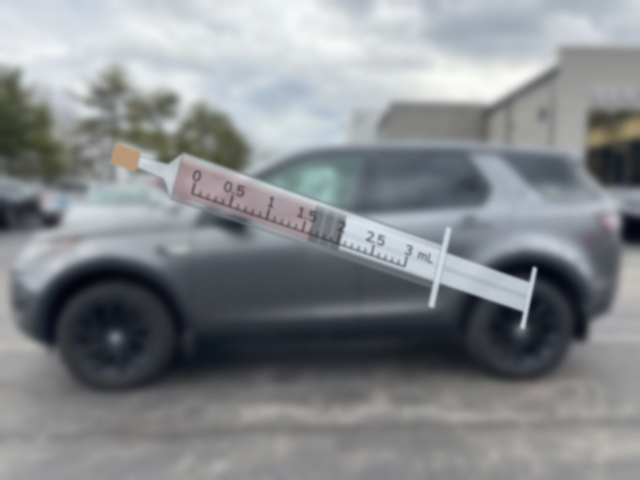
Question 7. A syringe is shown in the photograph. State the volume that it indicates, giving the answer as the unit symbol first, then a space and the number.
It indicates mL 1.6
